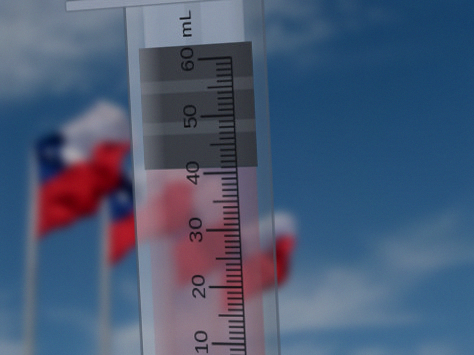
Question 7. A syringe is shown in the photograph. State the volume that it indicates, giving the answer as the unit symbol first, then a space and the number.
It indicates mL 41
